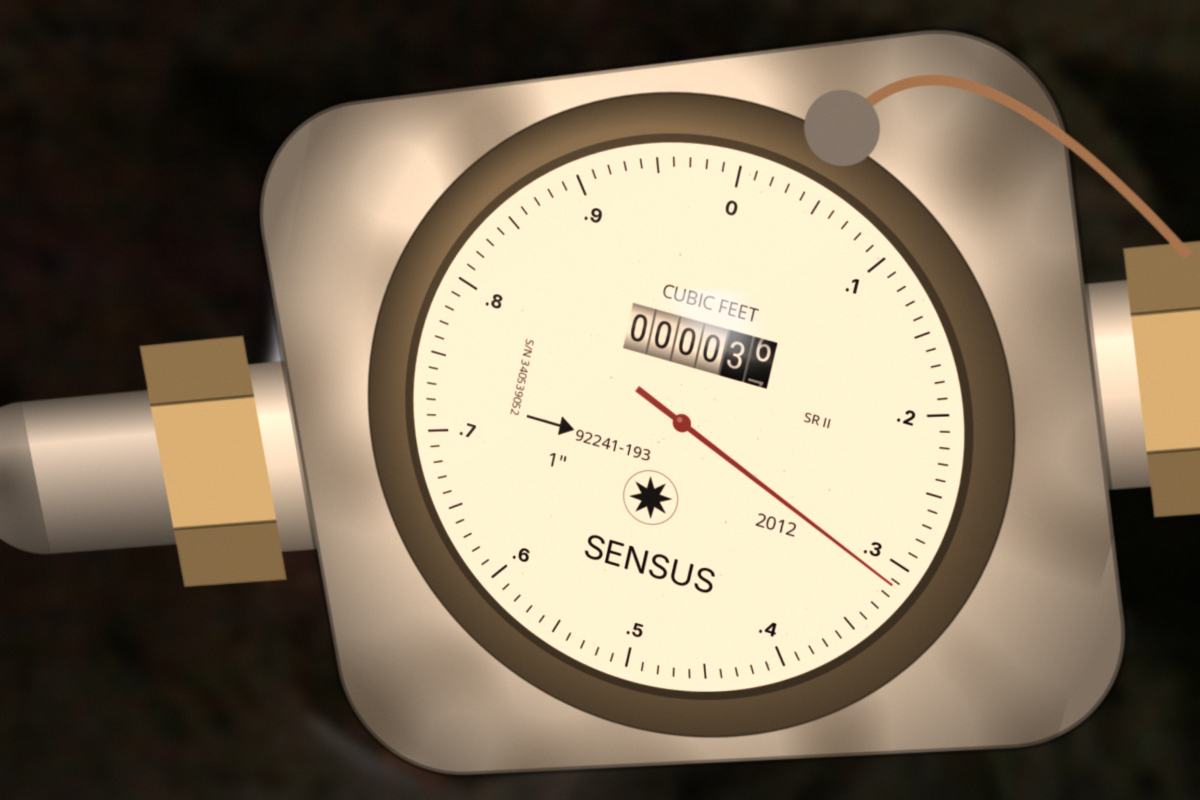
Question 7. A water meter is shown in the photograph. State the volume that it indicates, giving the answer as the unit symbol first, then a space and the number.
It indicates ft³ 36.31
